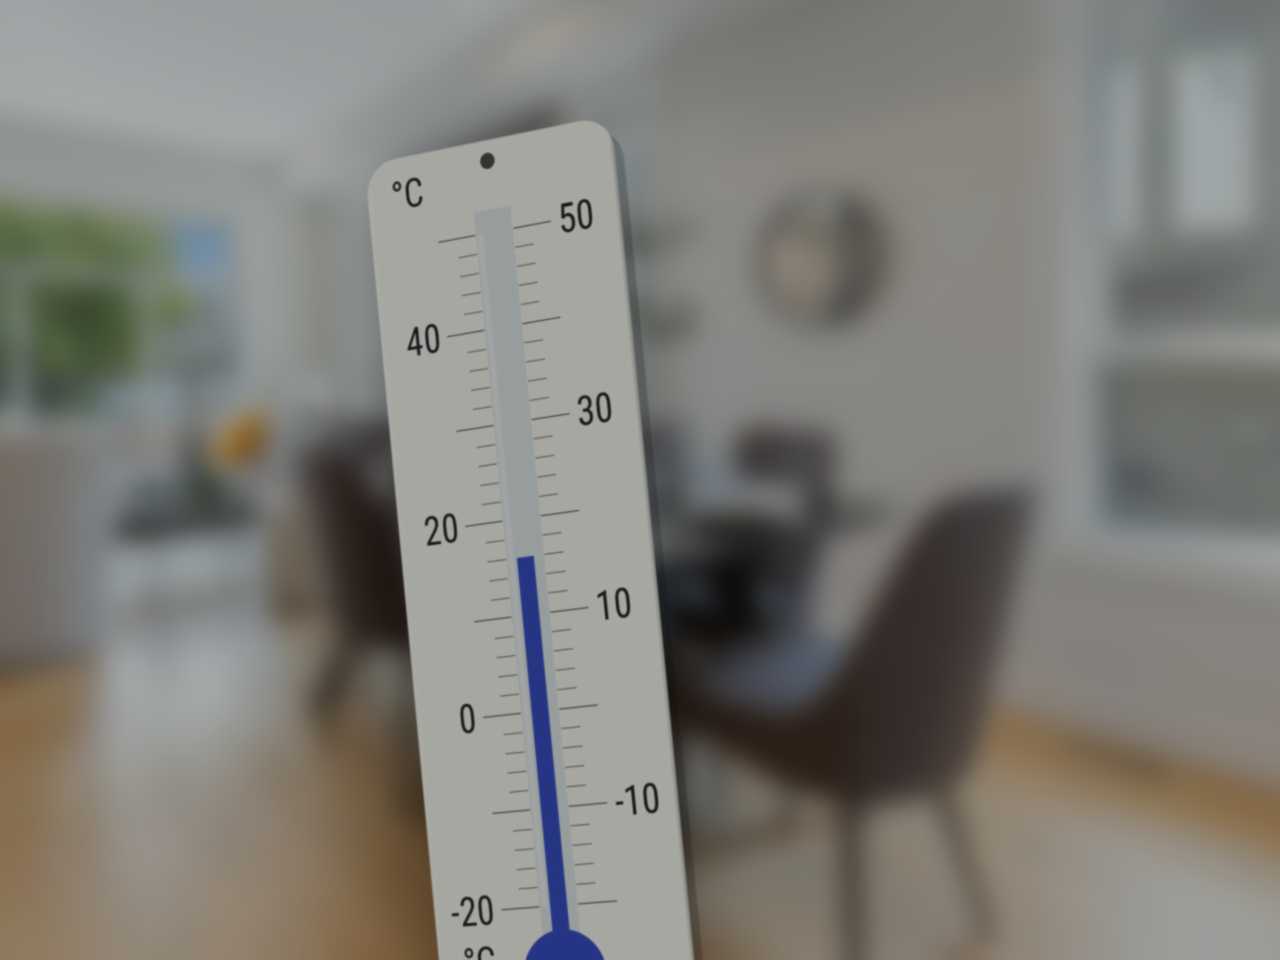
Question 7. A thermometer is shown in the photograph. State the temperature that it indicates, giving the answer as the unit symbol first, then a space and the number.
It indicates °C 16
